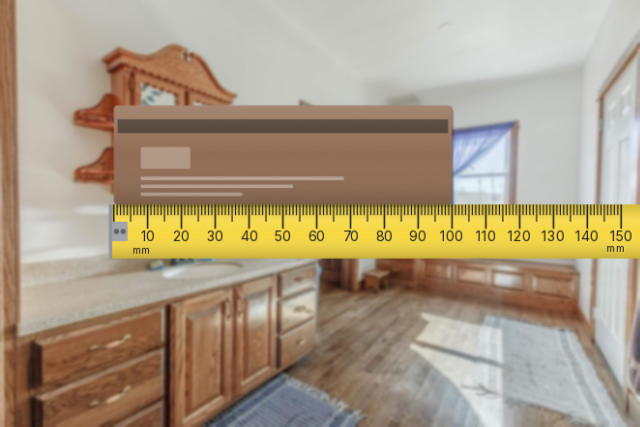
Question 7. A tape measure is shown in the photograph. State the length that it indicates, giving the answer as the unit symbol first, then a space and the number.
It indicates mm 100
